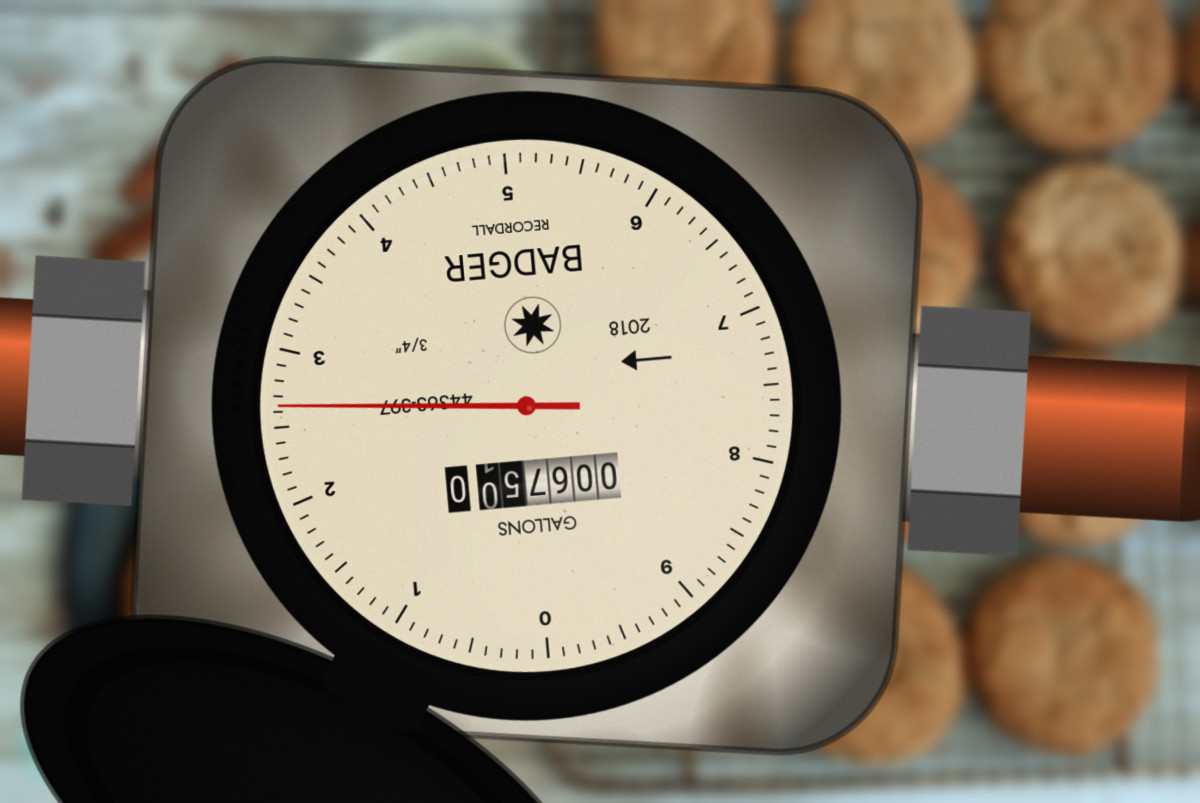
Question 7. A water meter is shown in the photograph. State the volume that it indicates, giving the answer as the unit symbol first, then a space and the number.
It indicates gal 67502.6
